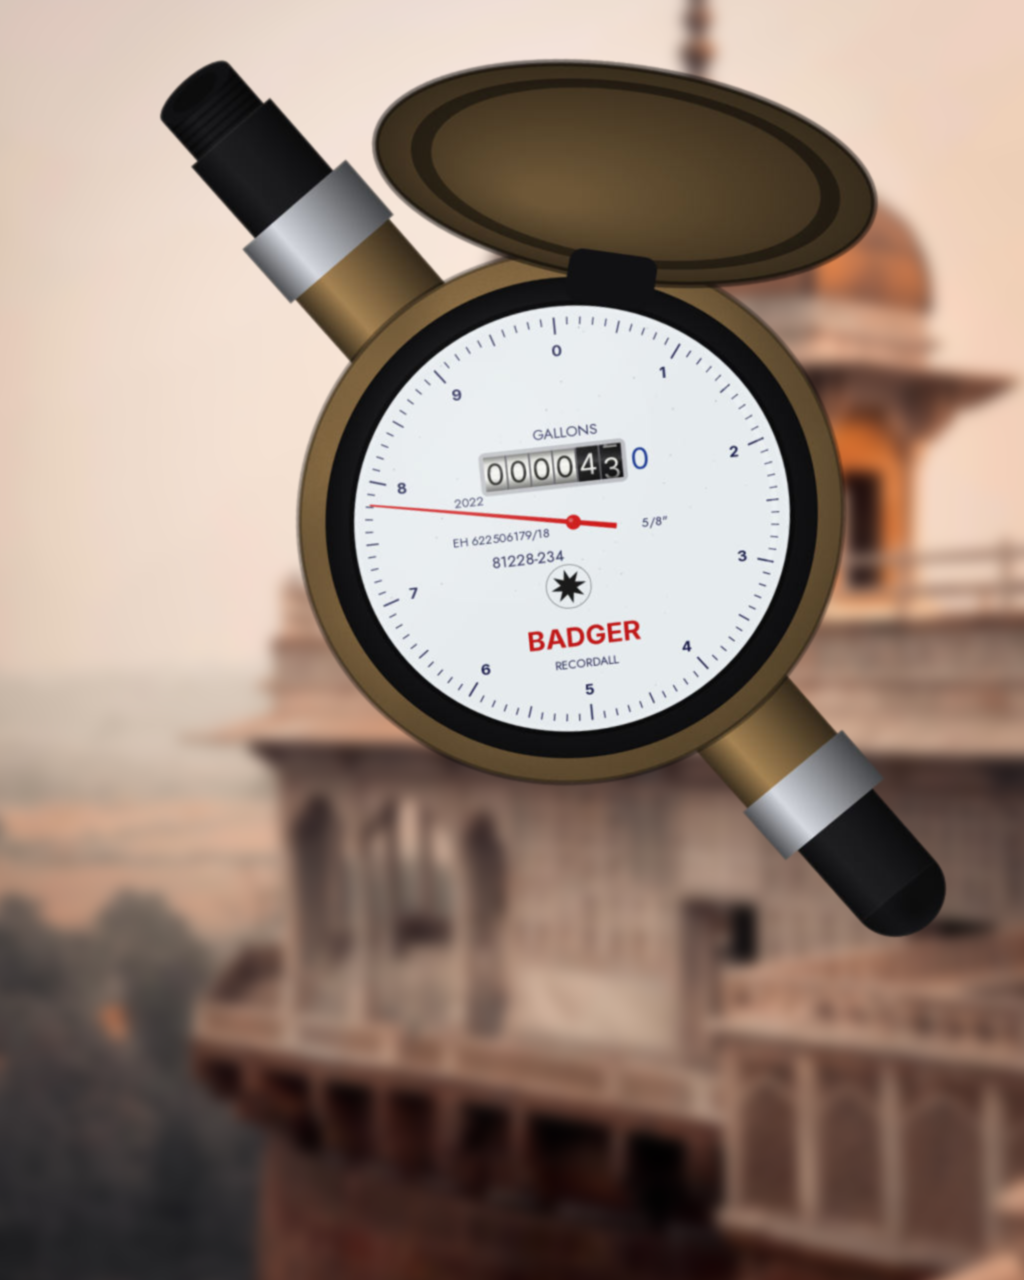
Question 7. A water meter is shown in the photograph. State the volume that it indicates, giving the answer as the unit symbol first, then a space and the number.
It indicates gal 427.8
